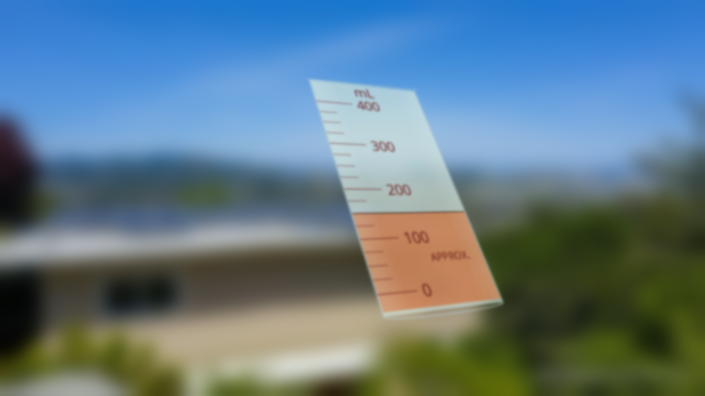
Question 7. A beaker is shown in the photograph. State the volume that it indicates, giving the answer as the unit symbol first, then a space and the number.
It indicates mL 150
